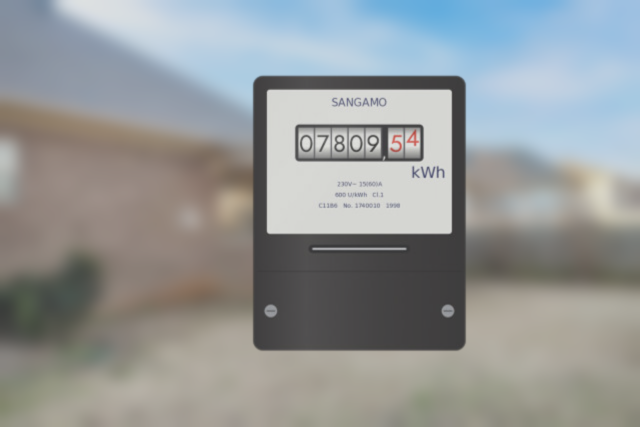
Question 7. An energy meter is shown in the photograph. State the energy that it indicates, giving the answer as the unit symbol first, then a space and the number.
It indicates kWh 7809.54
